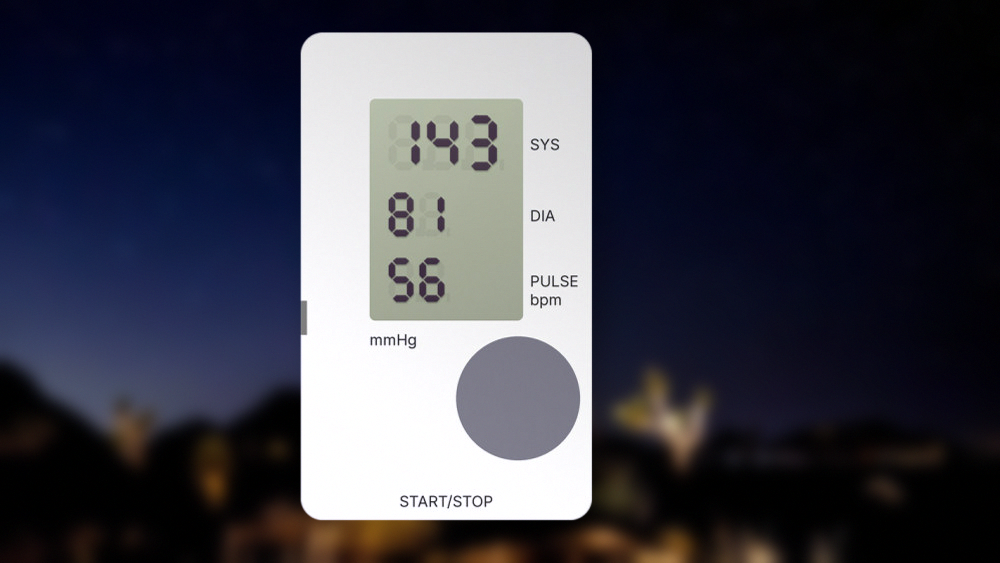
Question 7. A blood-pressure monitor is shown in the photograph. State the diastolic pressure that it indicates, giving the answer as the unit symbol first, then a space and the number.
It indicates mmHg 81
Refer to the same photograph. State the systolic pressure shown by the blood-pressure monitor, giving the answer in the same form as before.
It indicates mmHg 143
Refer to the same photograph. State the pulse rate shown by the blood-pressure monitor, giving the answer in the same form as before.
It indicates bpm 56
